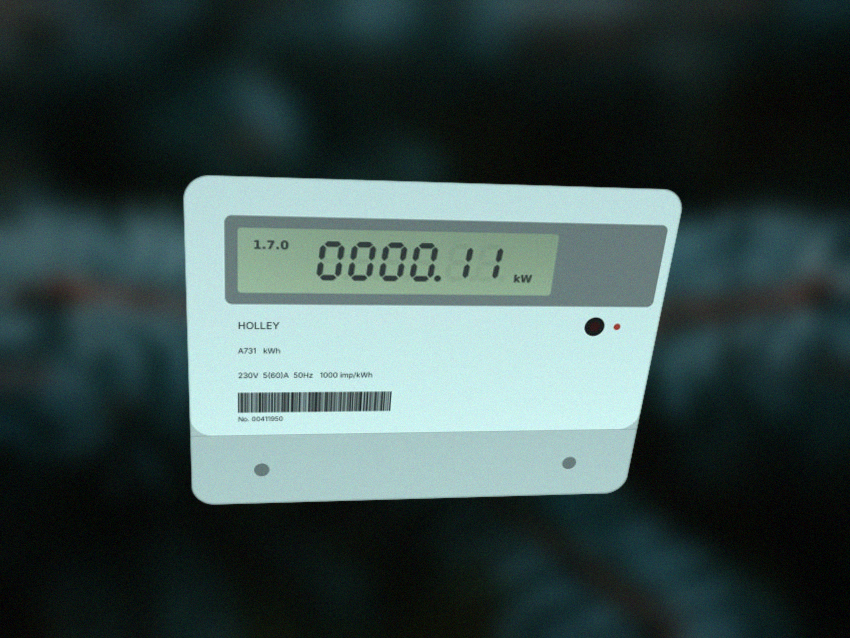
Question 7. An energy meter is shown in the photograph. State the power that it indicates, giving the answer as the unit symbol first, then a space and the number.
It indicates kW 0.11
